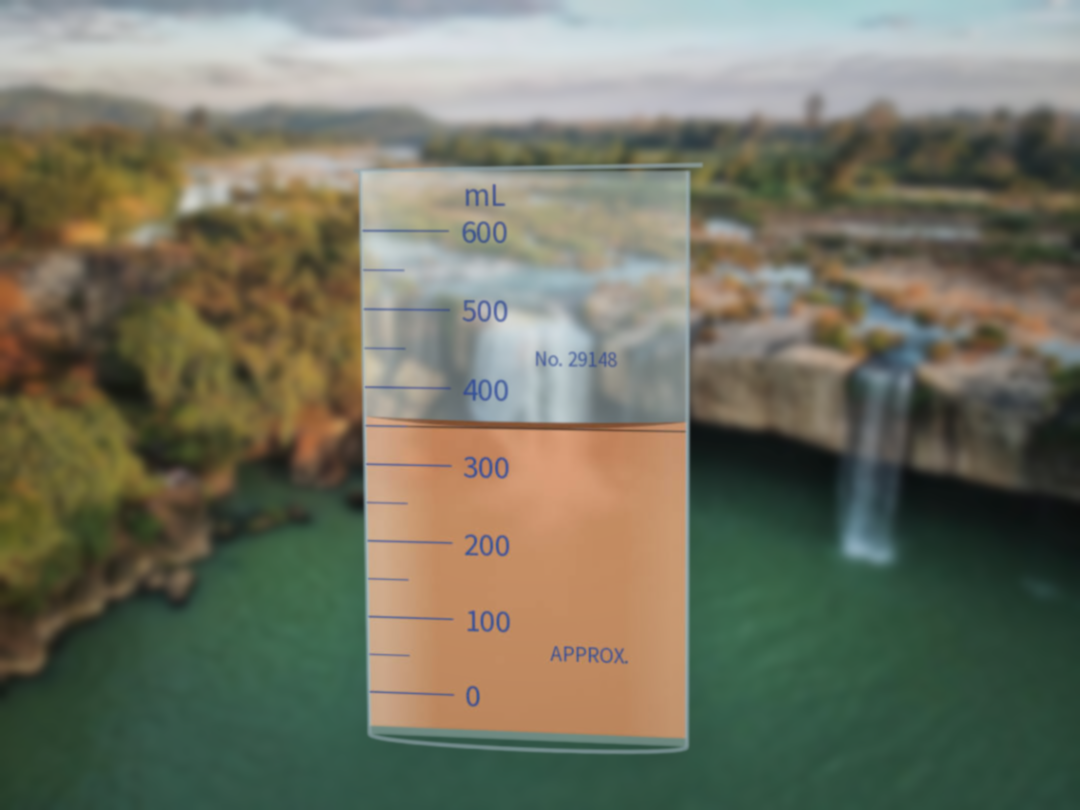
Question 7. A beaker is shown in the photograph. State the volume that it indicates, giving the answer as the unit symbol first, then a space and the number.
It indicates mL 350
